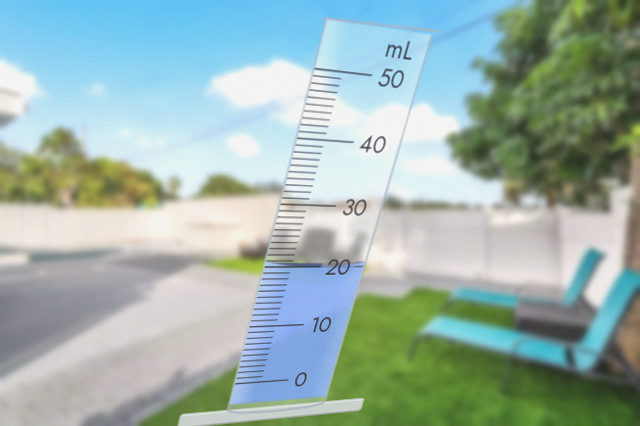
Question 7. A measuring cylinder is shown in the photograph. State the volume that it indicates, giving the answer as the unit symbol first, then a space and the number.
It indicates mL 20
